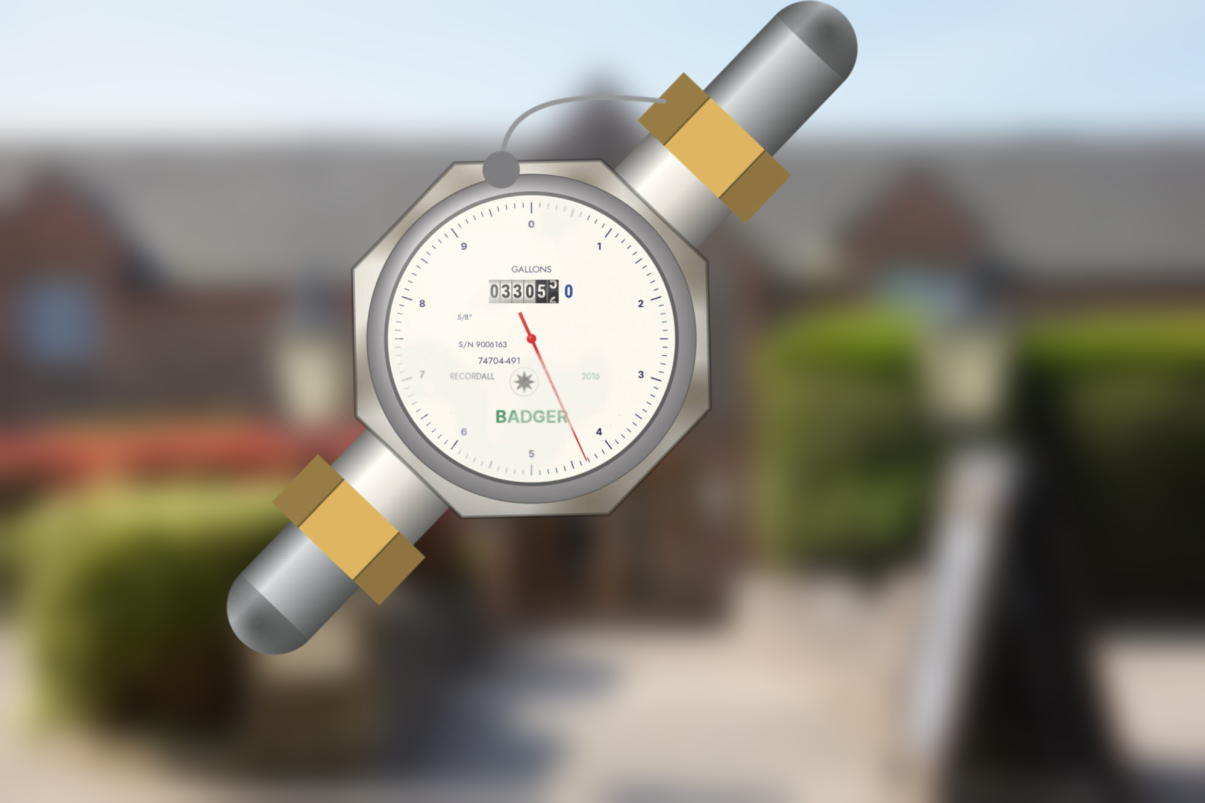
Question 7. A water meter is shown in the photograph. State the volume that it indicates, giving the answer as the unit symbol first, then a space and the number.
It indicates gal 330554.3
